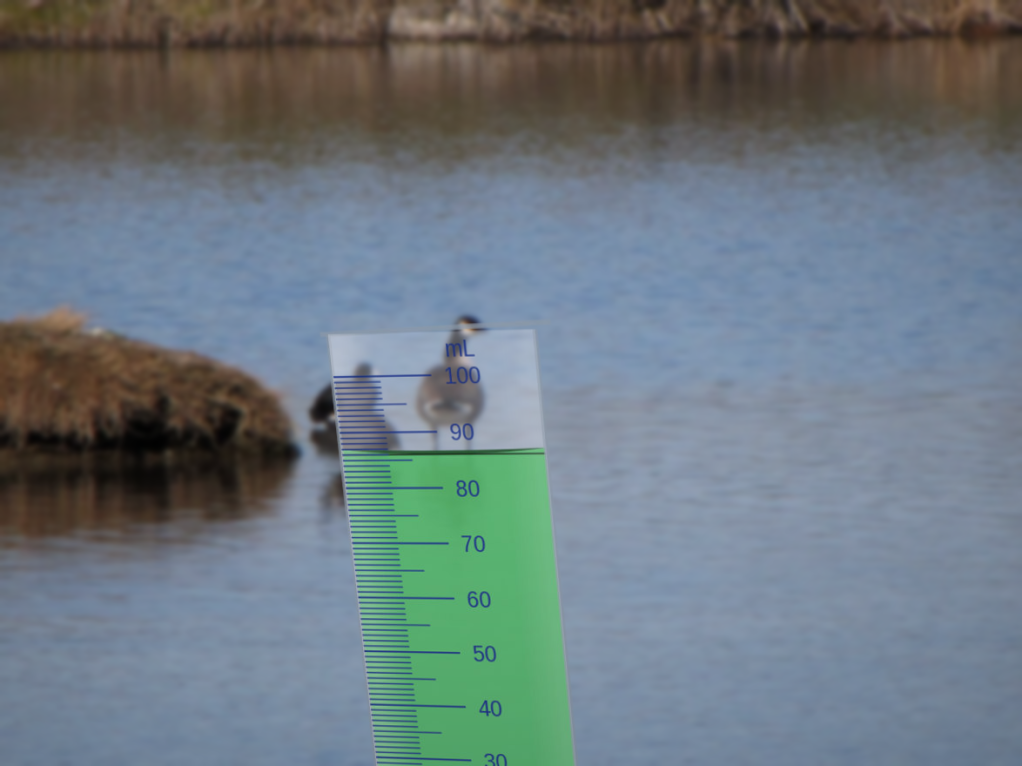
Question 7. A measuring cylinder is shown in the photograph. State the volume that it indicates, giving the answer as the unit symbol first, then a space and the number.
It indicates mL 86
